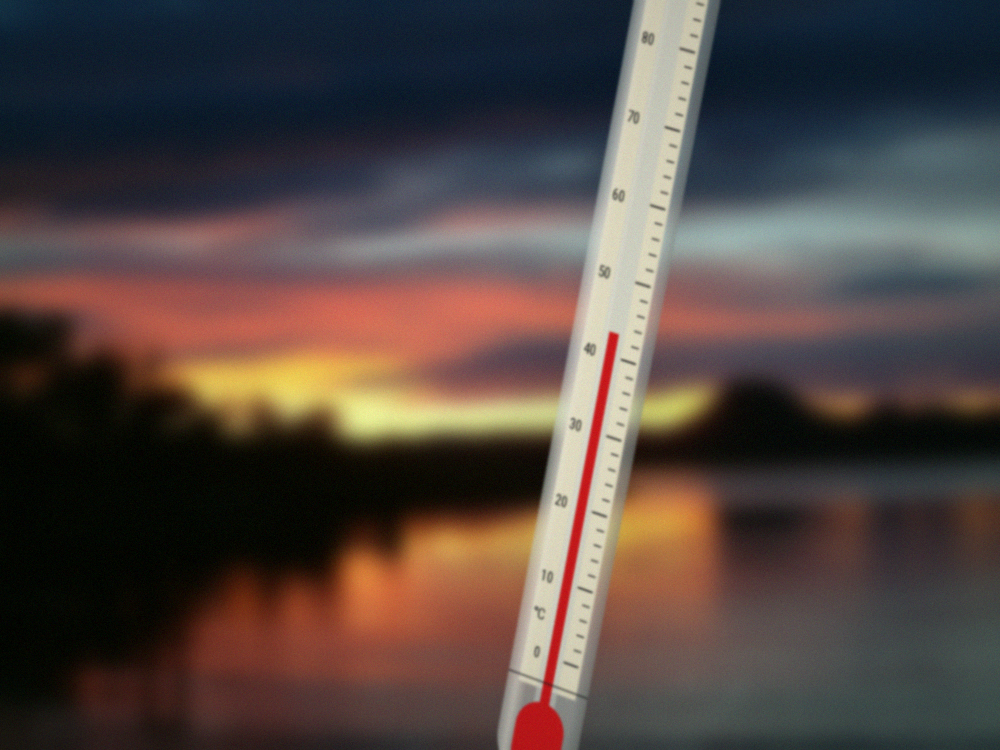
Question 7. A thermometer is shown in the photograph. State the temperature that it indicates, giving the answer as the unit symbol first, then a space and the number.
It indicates °C 43
